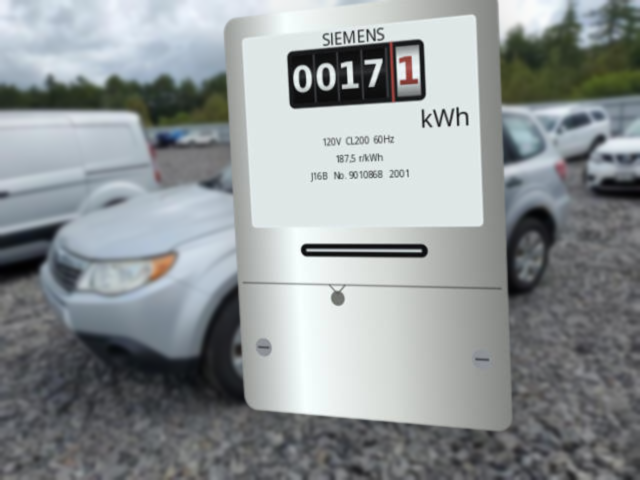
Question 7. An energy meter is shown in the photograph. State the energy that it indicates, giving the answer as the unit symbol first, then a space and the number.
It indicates kWh 17.1
